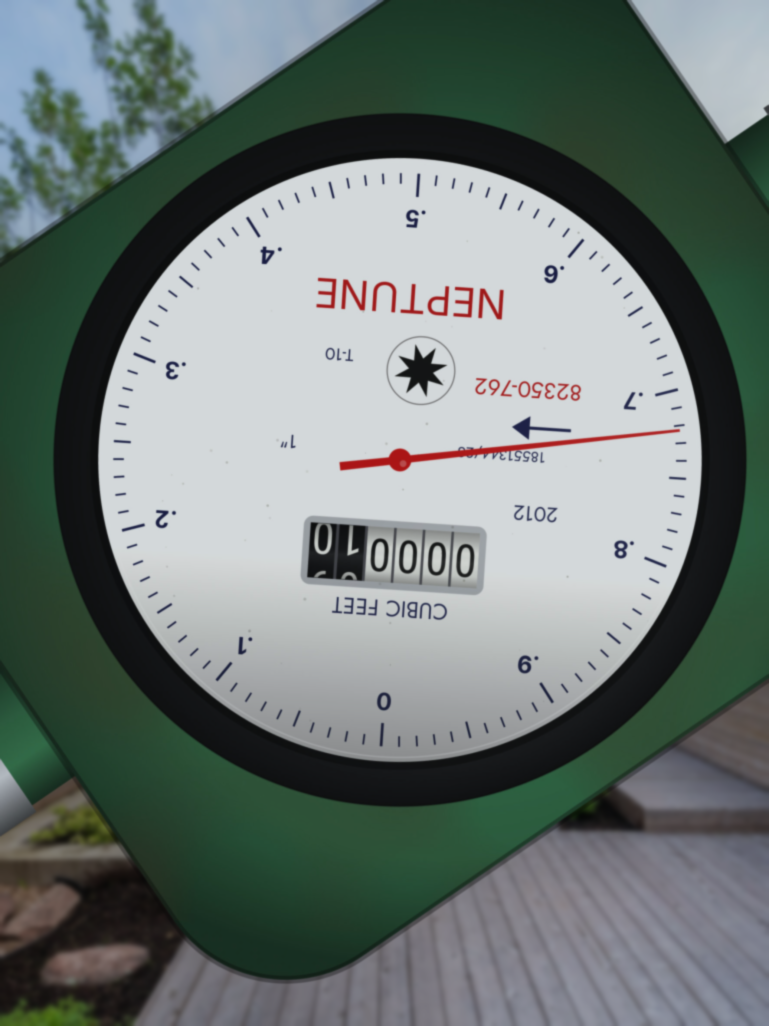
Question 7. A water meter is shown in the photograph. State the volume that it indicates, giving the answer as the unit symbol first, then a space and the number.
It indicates ft³ 9.72
